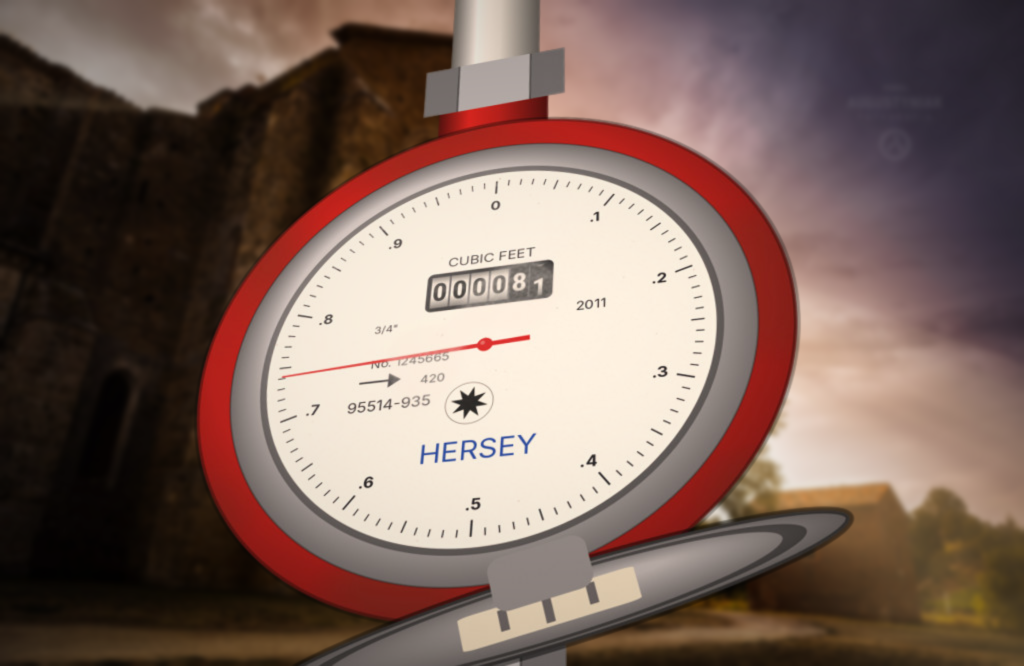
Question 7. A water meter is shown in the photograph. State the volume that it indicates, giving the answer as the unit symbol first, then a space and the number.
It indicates ft³ 80.74
